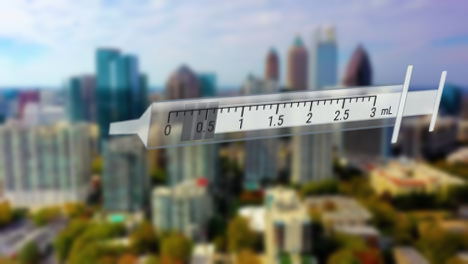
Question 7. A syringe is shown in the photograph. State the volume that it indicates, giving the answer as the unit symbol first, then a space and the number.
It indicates mL 0.2
